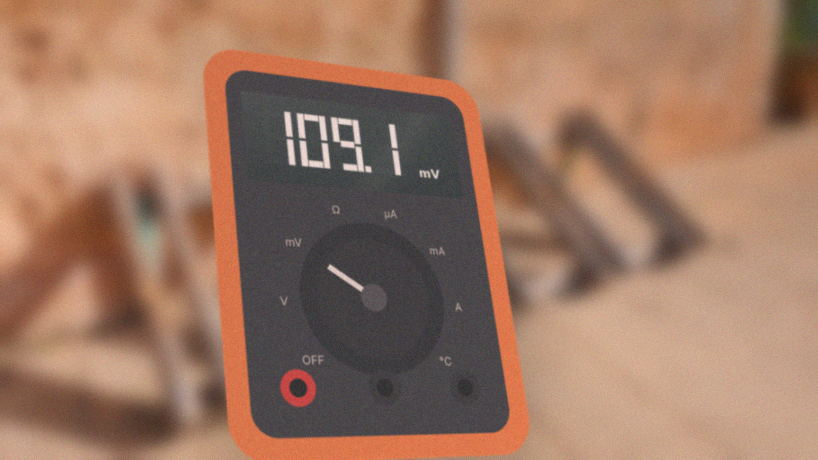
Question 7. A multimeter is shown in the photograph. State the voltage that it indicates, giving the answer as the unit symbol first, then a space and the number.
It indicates mV 109.1
